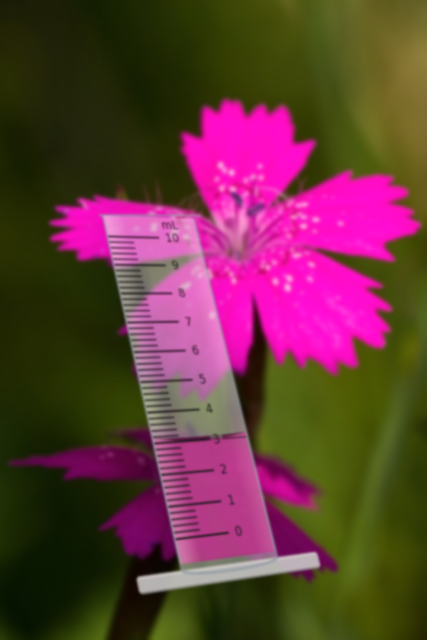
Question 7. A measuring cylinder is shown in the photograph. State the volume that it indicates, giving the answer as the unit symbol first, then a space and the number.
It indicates mL 3
